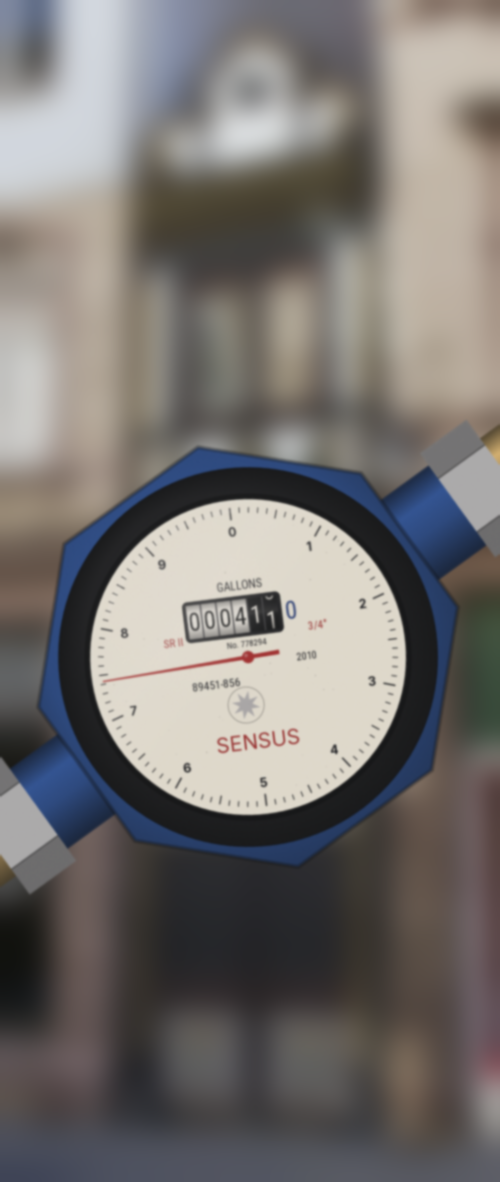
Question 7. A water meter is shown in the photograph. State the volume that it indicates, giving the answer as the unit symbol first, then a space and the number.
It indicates gal 4107.4
